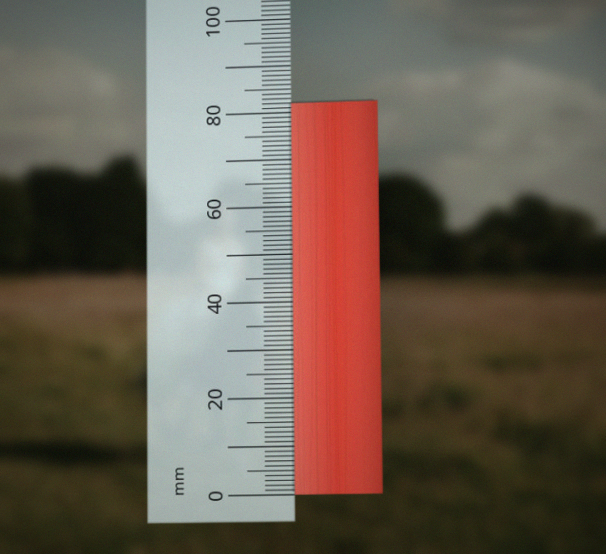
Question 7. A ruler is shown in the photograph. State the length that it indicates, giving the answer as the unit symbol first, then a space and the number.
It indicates mm 82
